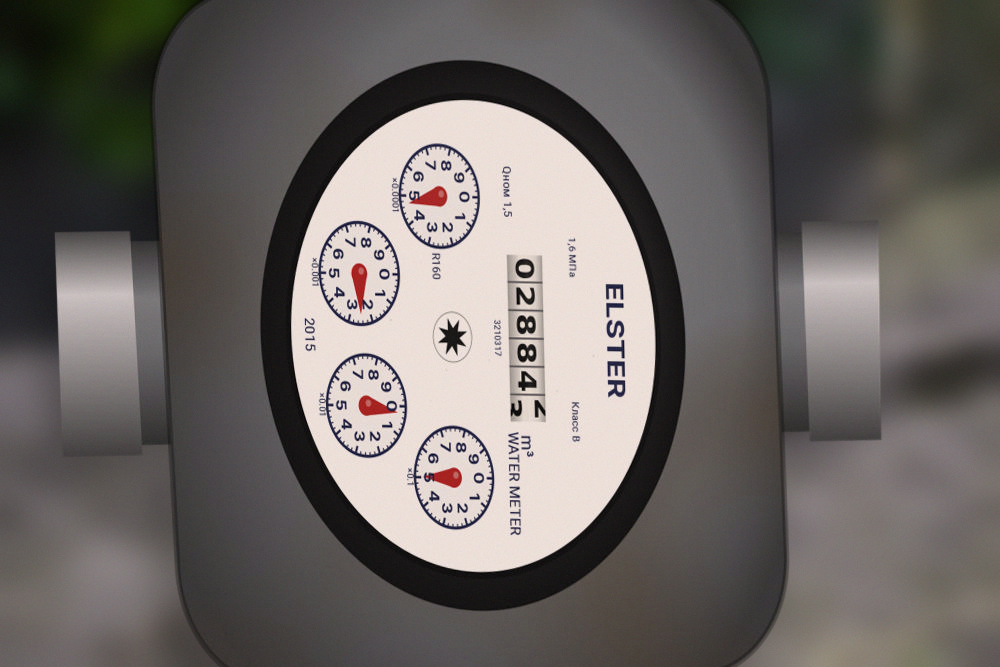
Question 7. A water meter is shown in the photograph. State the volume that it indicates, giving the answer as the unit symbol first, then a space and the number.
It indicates m³ 28842.5024
